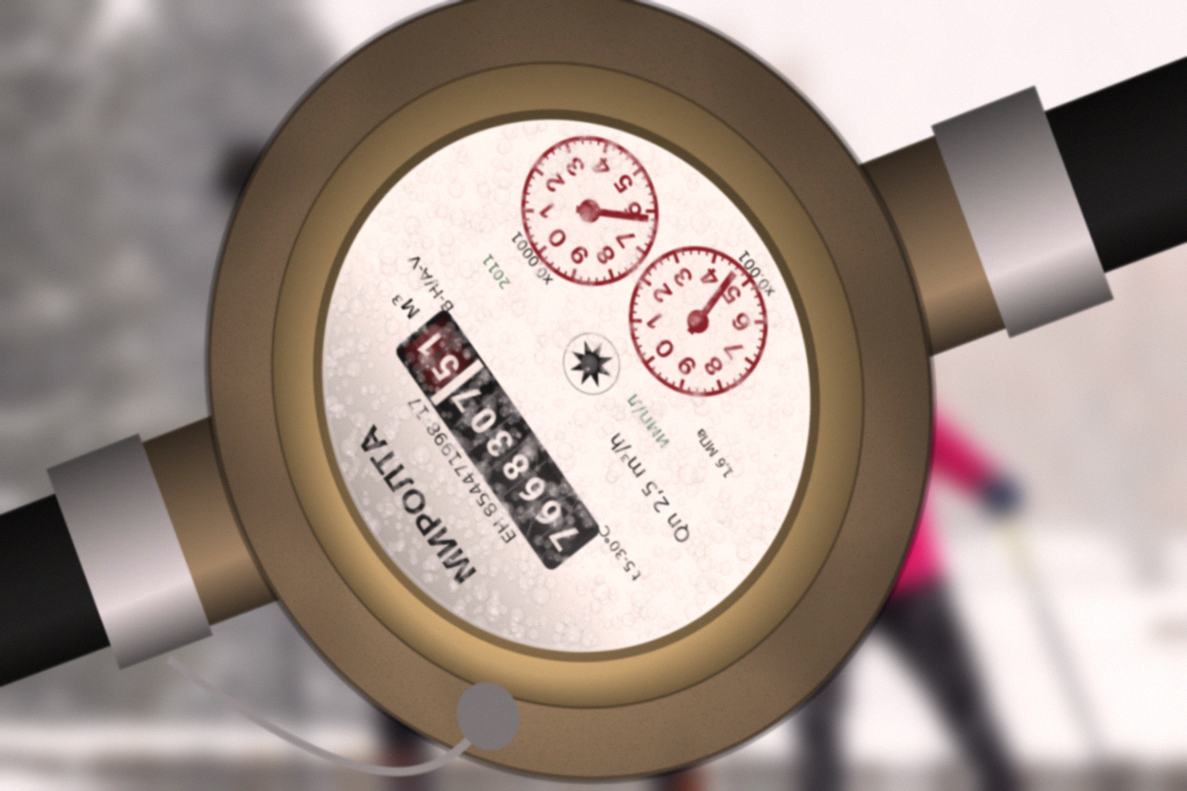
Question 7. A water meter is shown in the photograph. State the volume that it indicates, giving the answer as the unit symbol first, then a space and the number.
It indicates m³ 7668307.5146
